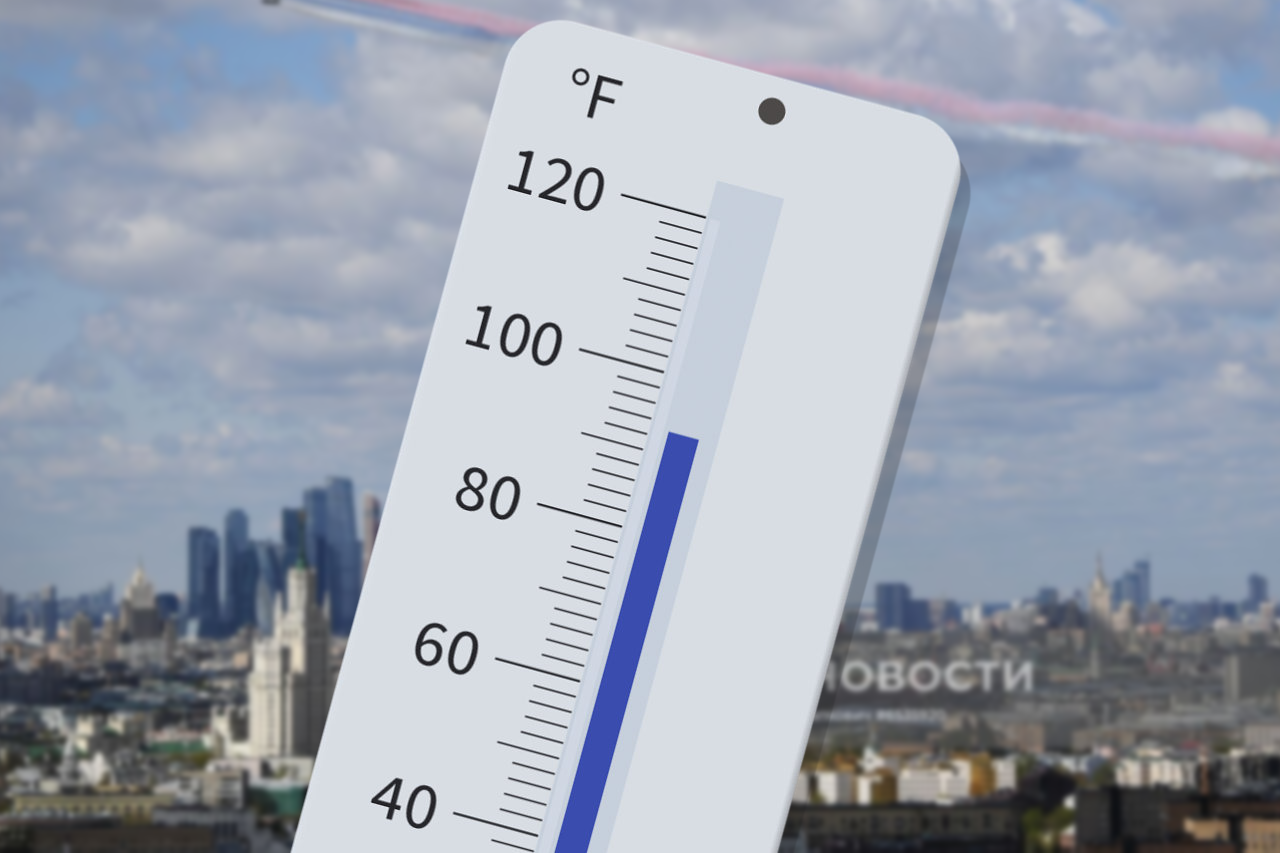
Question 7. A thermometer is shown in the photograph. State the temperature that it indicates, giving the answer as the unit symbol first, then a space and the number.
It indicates °F 93
